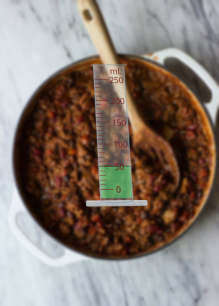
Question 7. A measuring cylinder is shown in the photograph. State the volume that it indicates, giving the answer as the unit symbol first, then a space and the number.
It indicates mL 50
